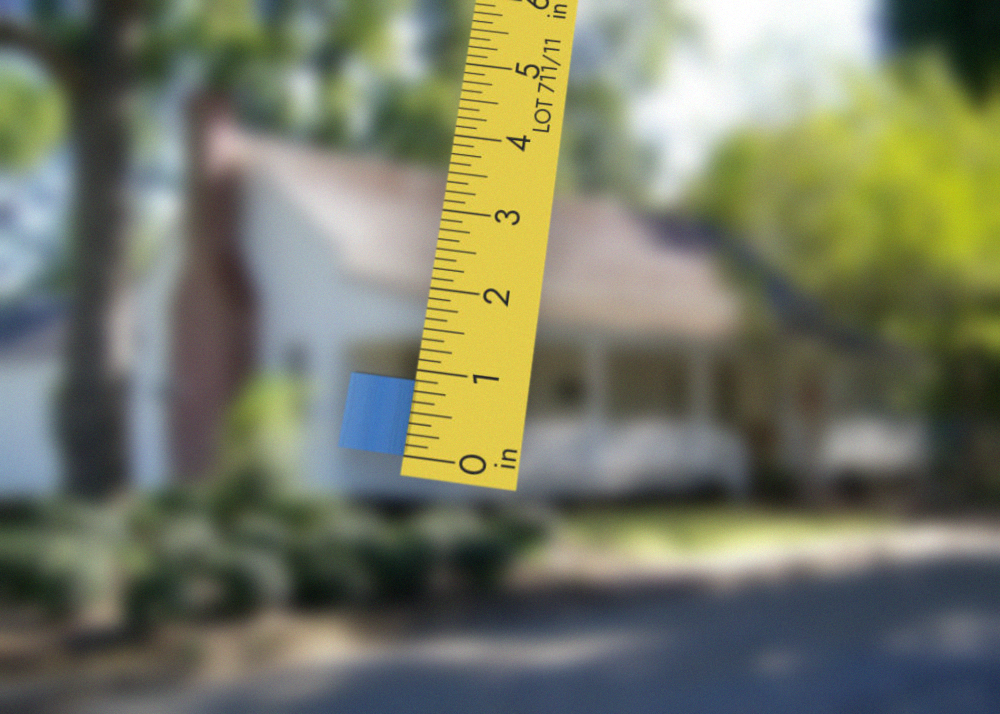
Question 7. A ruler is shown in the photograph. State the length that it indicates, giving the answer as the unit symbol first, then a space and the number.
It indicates in 0.875
